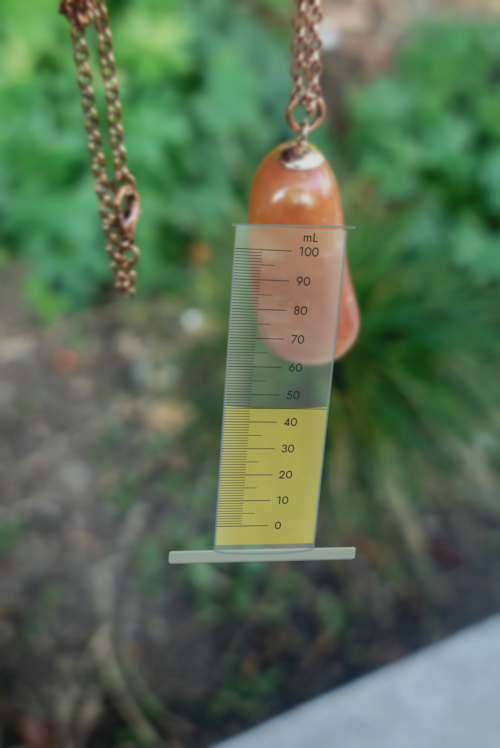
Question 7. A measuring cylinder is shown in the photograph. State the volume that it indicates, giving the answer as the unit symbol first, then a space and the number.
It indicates mL 45
